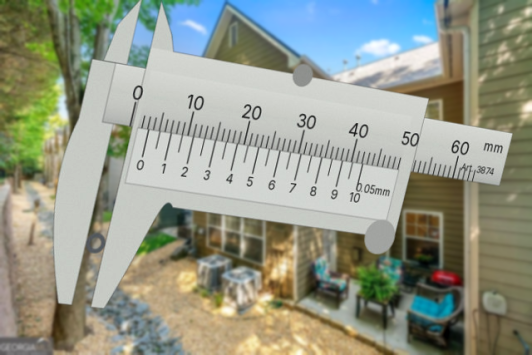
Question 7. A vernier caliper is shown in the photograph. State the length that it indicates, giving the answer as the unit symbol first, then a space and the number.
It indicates mm 3.2
